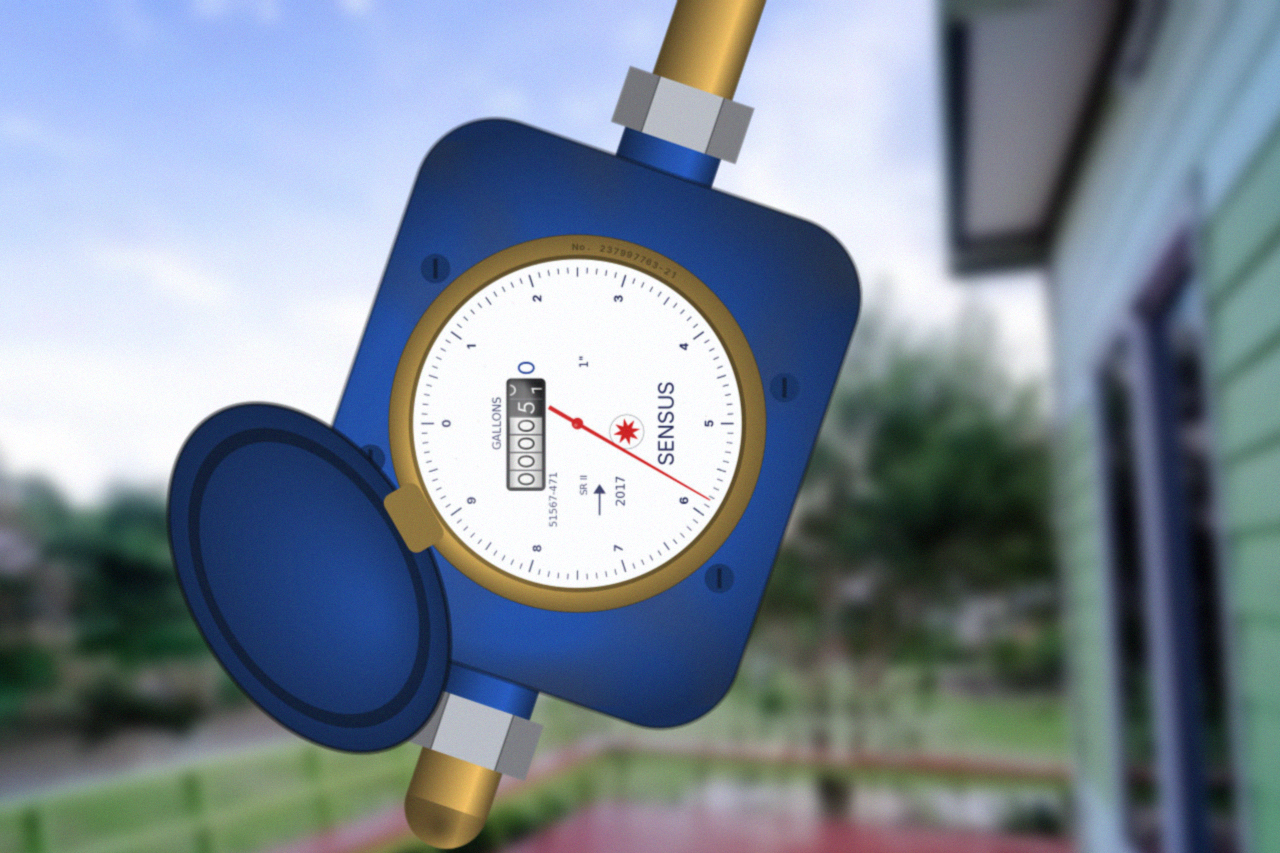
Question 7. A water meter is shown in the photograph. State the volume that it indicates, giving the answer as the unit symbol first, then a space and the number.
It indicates gal 505.8
